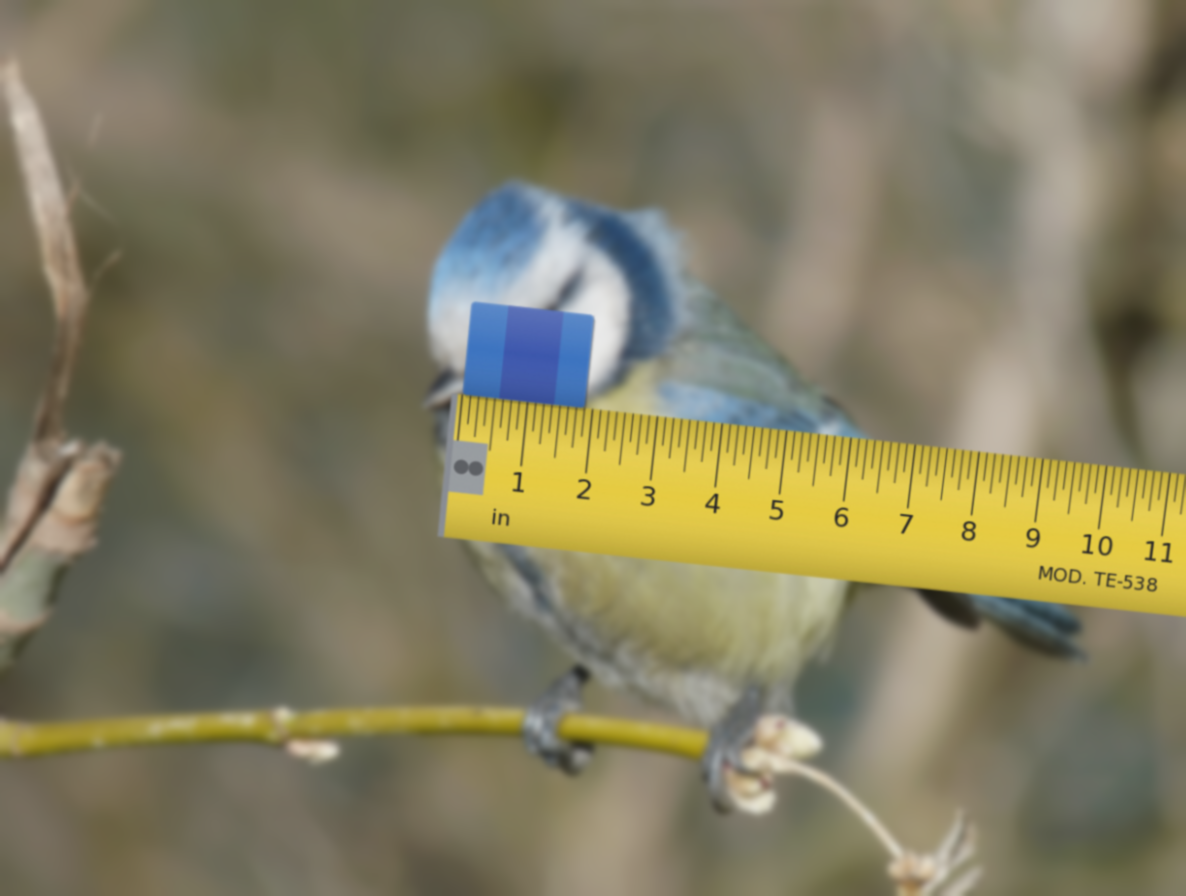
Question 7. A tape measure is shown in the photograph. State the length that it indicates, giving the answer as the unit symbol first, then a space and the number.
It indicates in 1.875
